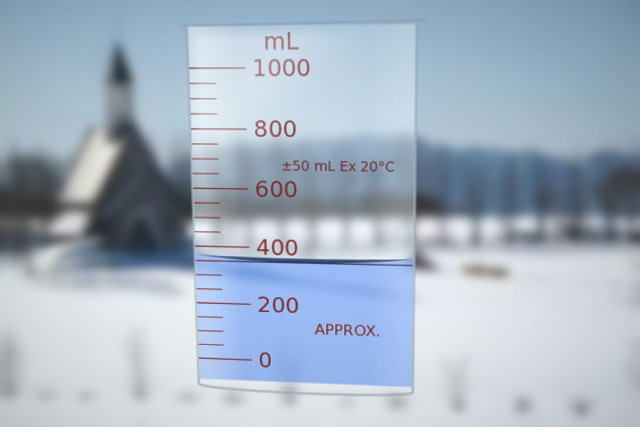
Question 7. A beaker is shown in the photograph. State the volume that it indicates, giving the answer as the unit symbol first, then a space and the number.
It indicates mL 350
